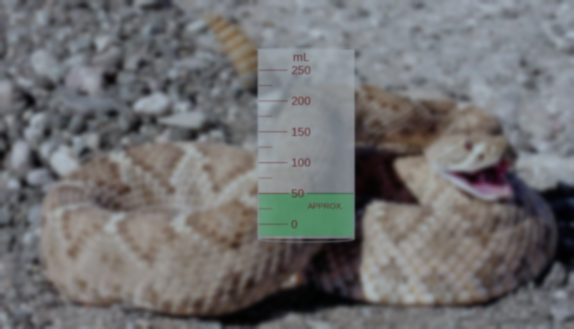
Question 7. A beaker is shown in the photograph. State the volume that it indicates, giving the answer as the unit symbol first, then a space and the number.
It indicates mL 50
